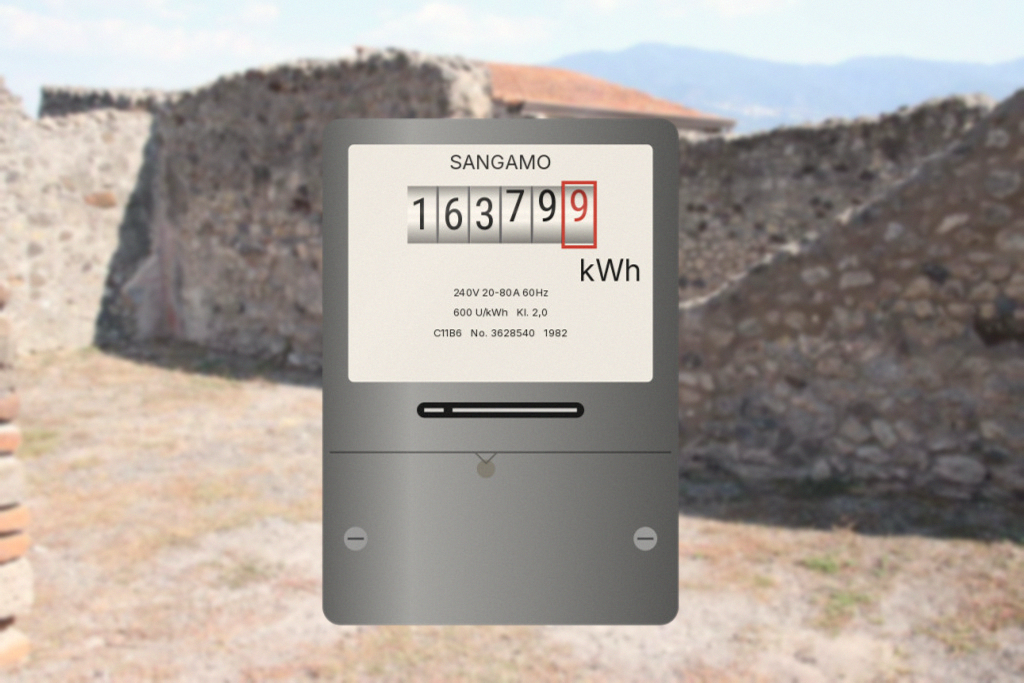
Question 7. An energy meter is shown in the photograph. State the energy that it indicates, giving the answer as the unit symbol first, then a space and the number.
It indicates kWh 16379.9
